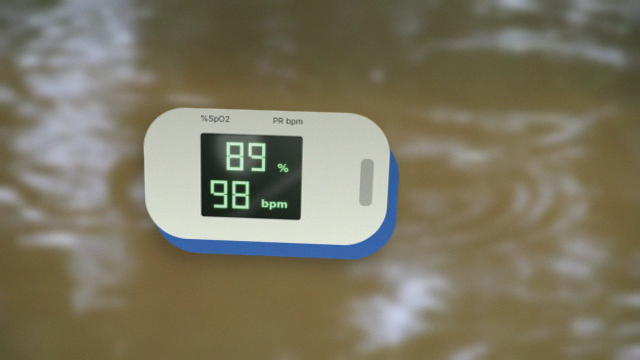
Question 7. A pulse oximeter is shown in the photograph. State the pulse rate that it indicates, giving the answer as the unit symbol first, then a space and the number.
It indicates bpm 98
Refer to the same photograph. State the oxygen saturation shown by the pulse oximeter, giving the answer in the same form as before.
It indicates % 89
